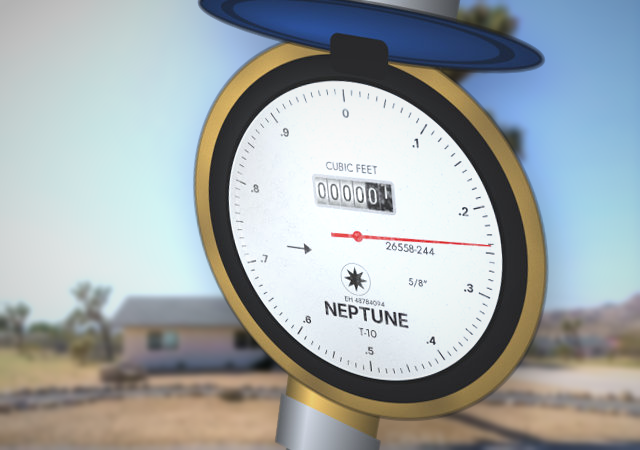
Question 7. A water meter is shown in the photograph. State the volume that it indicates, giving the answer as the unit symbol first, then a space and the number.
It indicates ft³ 1.24
